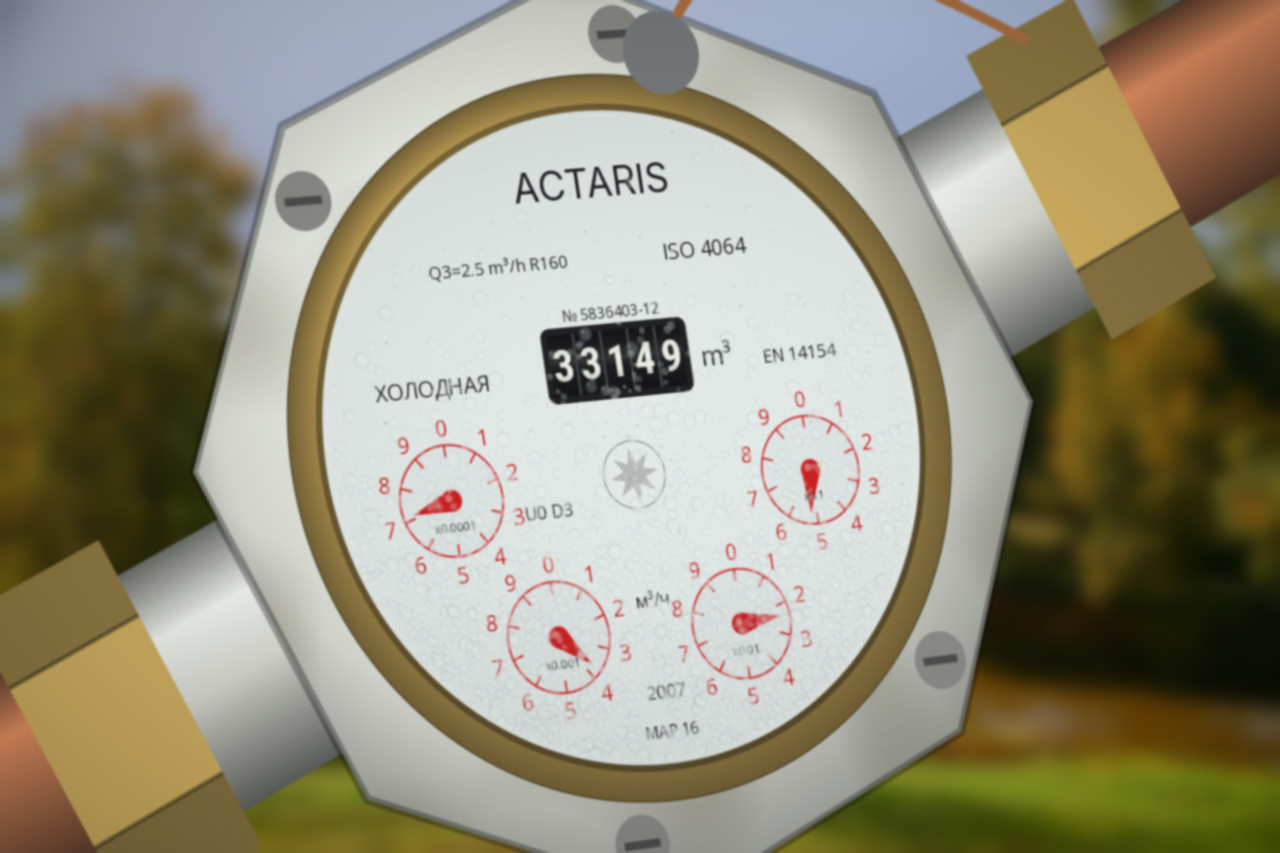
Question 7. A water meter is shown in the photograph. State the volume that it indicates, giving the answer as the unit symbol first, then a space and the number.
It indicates m³ 33149.5237
